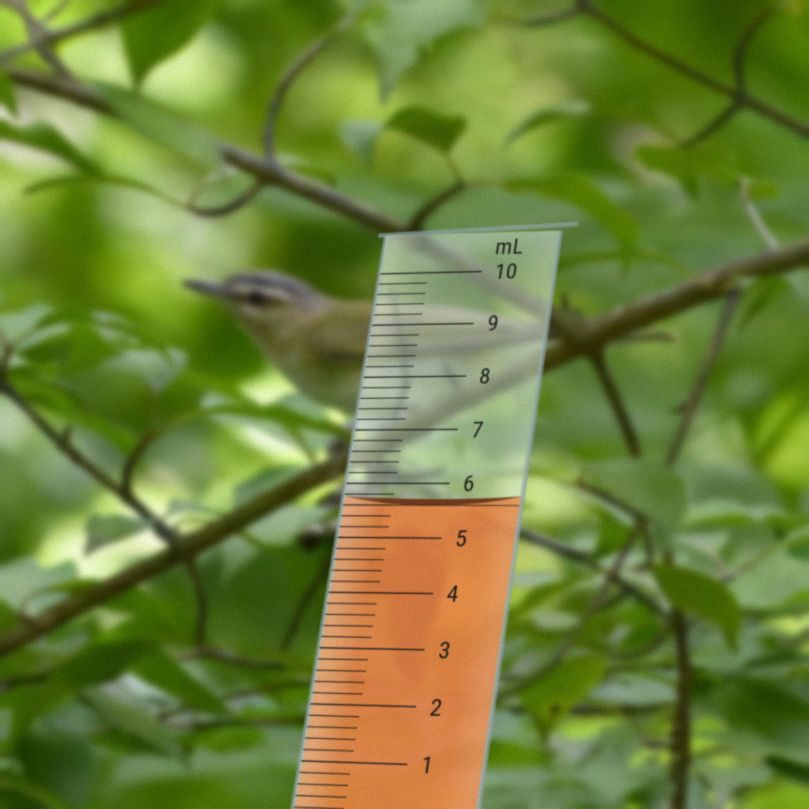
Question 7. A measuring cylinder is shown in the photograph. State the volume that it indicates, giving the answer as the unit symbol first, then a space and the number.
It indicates mL 5.6
